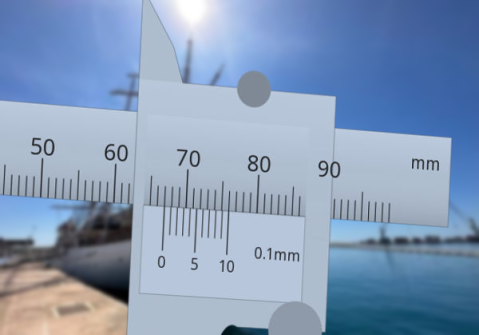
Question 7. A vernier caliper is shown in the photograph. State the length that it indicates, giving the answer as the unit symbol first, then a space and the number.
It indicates mm 67.0
